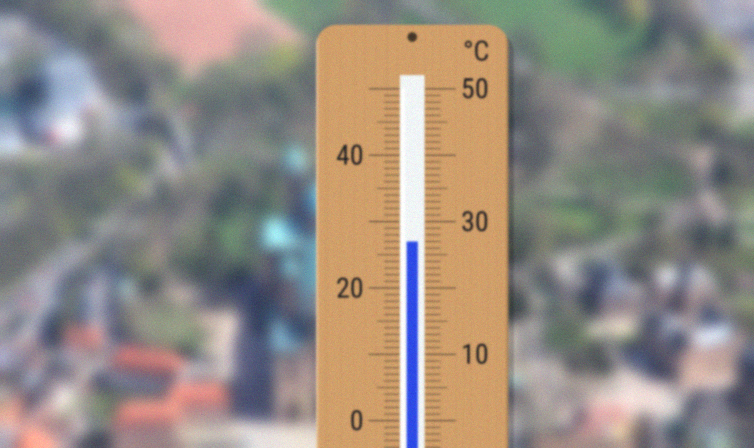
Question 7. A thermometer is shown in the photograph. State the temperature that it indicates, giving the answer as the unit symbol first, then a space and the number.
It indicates °C 27
